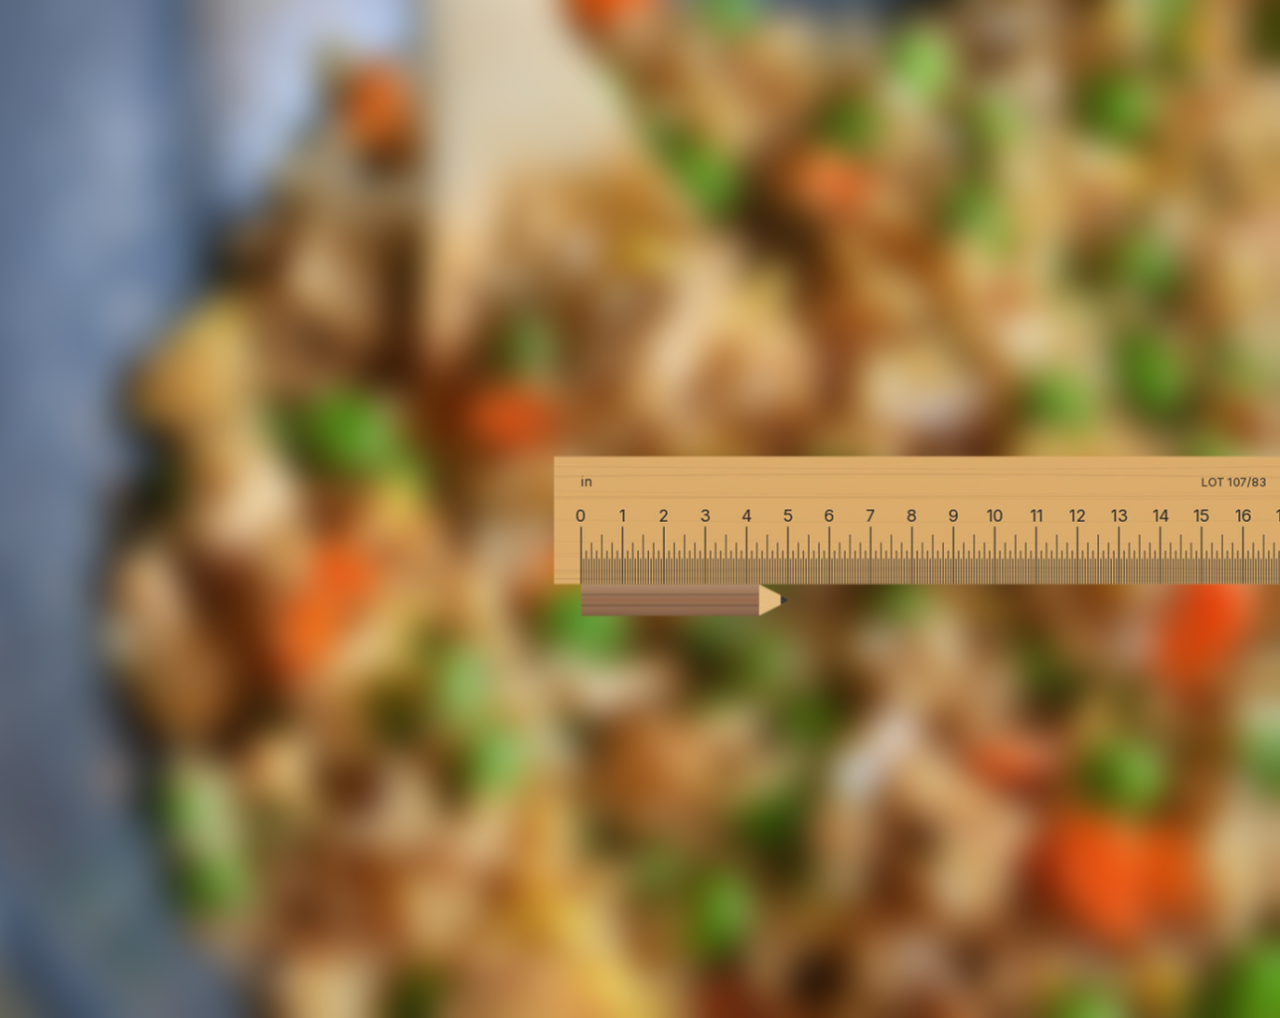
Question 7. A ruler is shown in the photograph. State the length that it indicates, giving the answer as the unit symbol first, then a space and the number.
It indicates in 5
